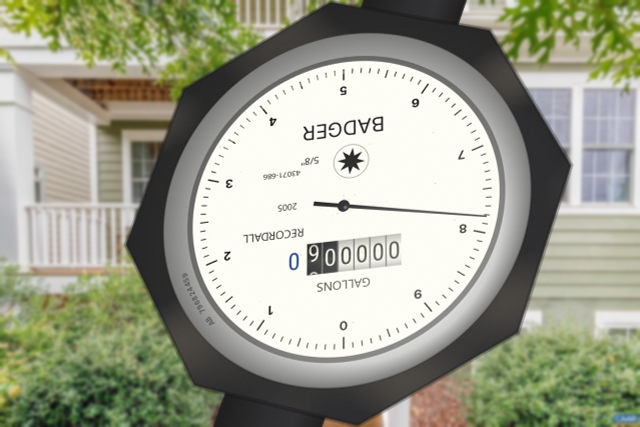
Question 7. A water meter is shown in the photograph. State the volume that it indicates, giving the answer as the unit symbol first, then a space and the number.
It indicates gal 57.8
